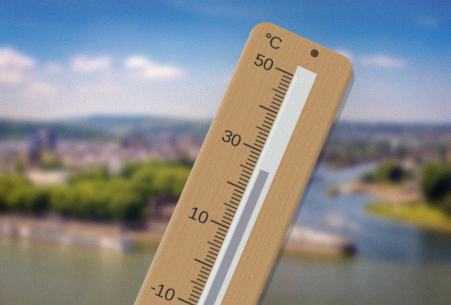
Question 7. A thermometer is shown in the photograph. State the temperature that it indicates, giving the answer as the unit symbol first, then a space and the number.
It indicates °C 26
